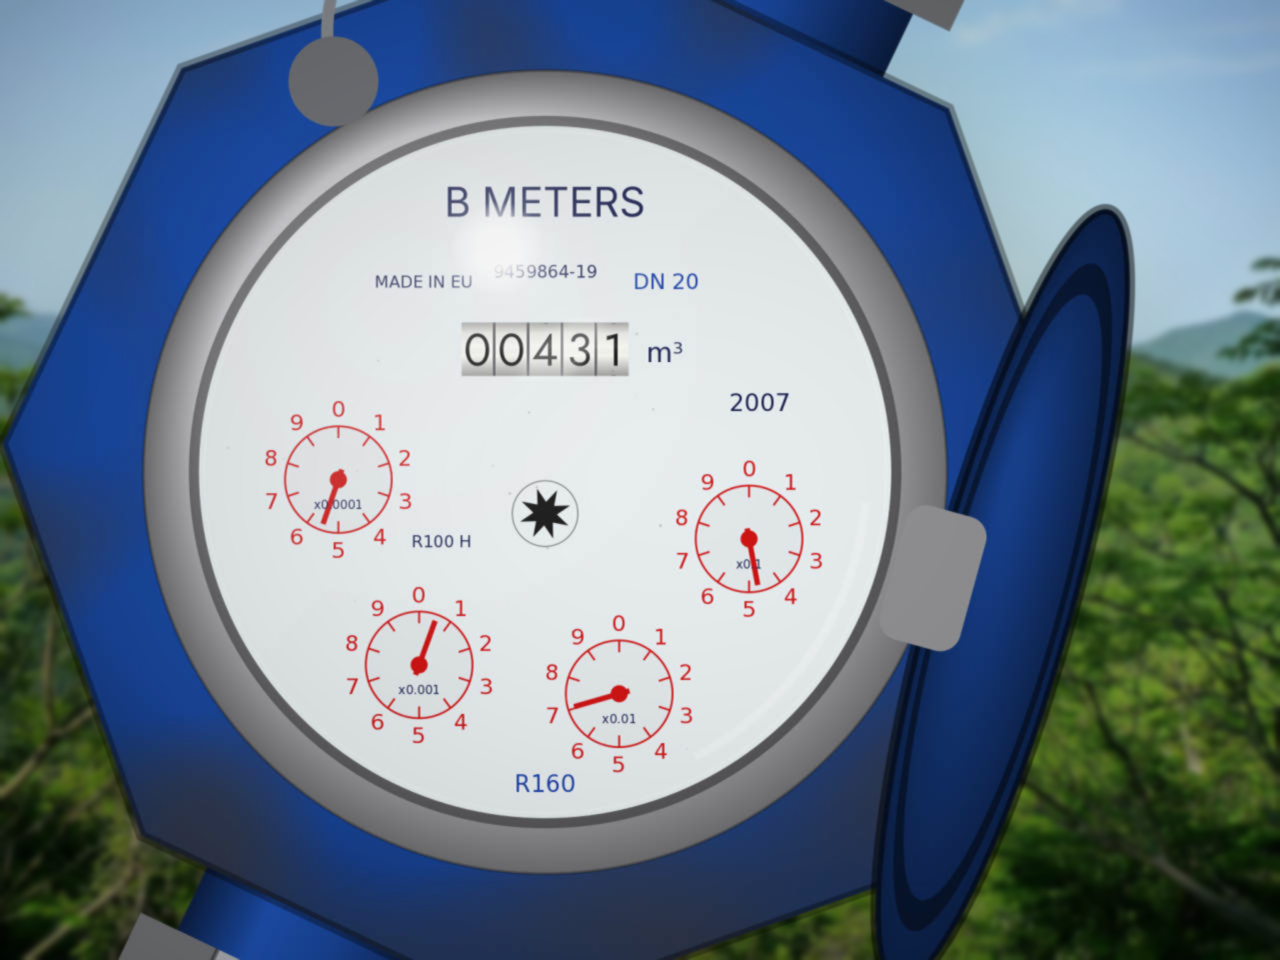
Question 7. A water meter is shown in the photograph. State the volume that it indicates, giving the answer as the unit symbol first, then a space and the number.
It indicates m³ 431.4705
